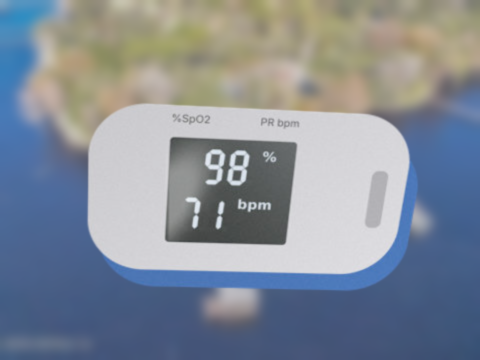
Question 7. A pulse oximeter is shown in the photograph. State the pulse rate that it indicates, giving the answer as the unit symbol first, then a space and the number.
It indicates bpm 71
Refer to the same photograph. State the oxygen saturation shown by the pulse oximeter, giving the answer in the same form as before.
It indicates % 98
